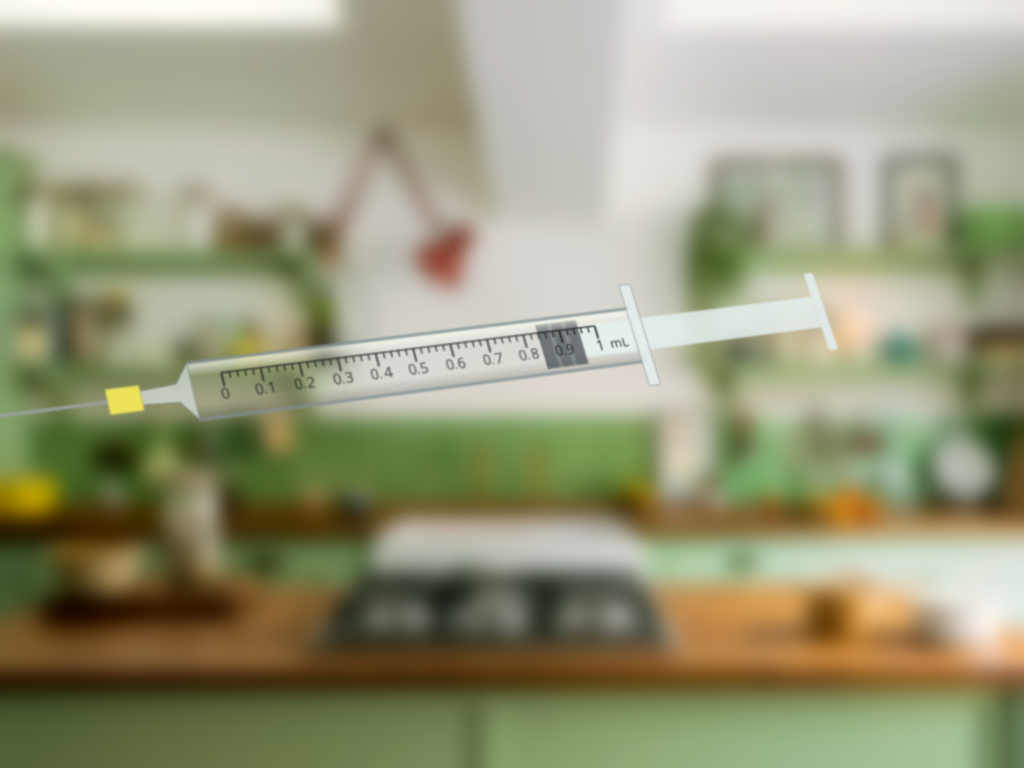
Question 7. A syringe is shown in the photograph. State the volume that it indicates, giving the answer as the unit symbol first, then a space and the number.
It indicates mL 0.84
